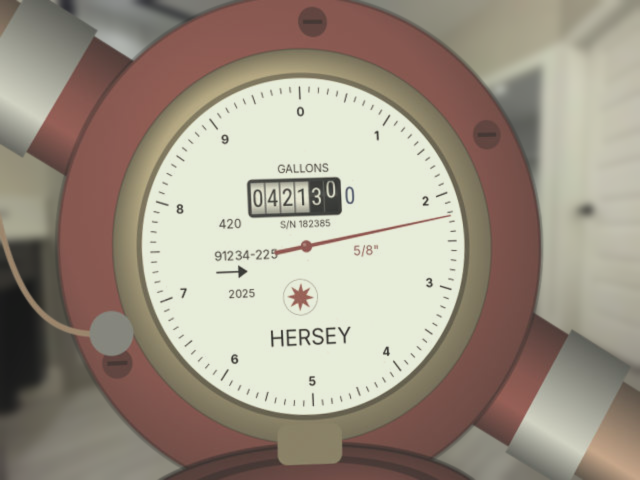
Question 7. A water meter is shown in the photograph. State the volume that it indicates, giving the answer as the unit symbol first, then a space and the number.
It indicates gal 421302.2
